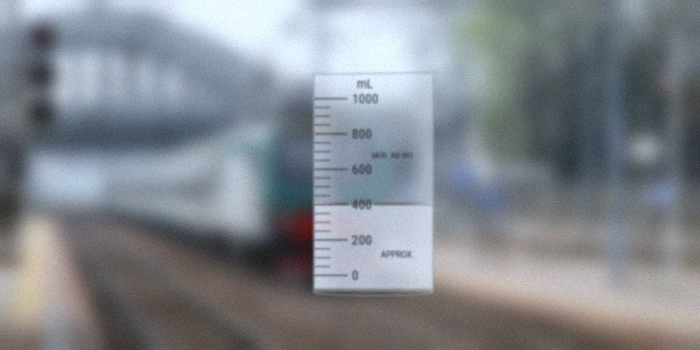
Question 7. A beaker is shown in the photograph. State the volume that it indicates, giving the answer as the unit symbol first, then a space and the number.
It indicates mL 400
